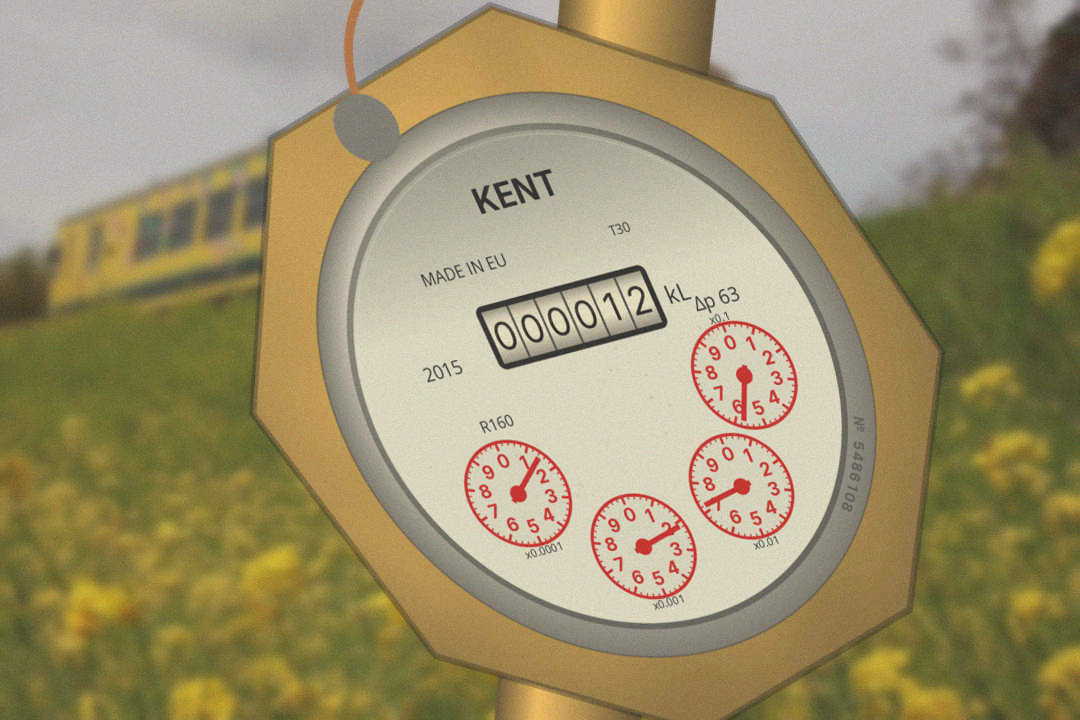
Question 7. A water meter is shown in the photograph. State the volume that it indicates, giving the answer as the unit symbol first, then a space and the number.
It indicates kL 12.5721
